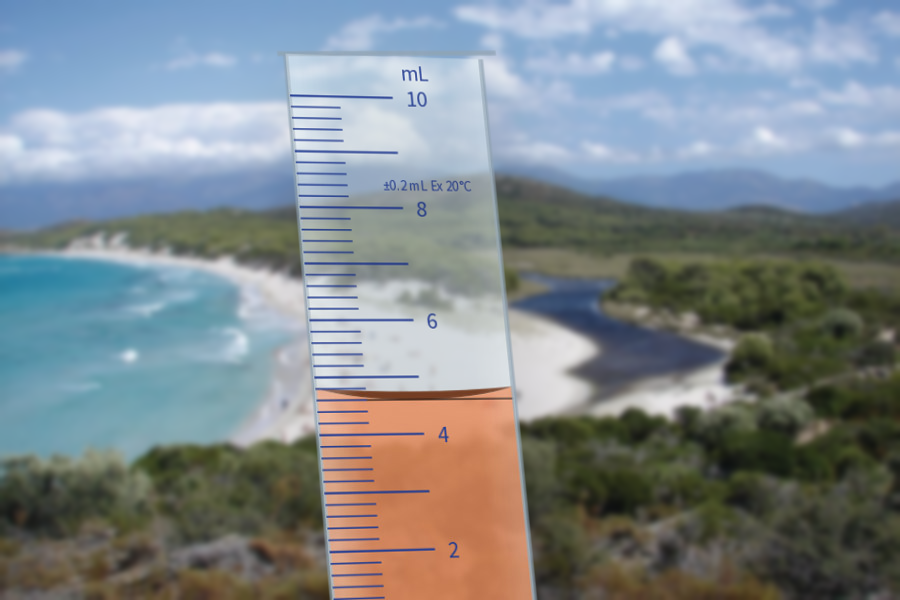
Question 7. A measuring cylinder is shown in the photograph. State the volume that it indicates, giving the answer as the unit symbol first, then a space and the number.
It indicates mL 4.6
